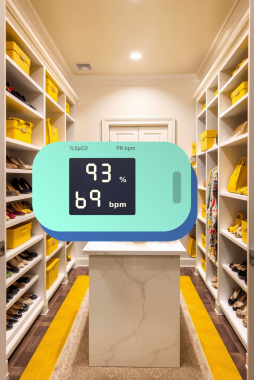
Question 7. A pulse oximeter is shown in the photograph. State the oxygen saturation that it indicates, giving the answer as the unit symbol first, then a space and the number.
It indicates % 93
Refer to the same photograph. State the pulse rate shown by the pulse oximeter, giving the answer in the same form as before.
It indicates bpm 69
